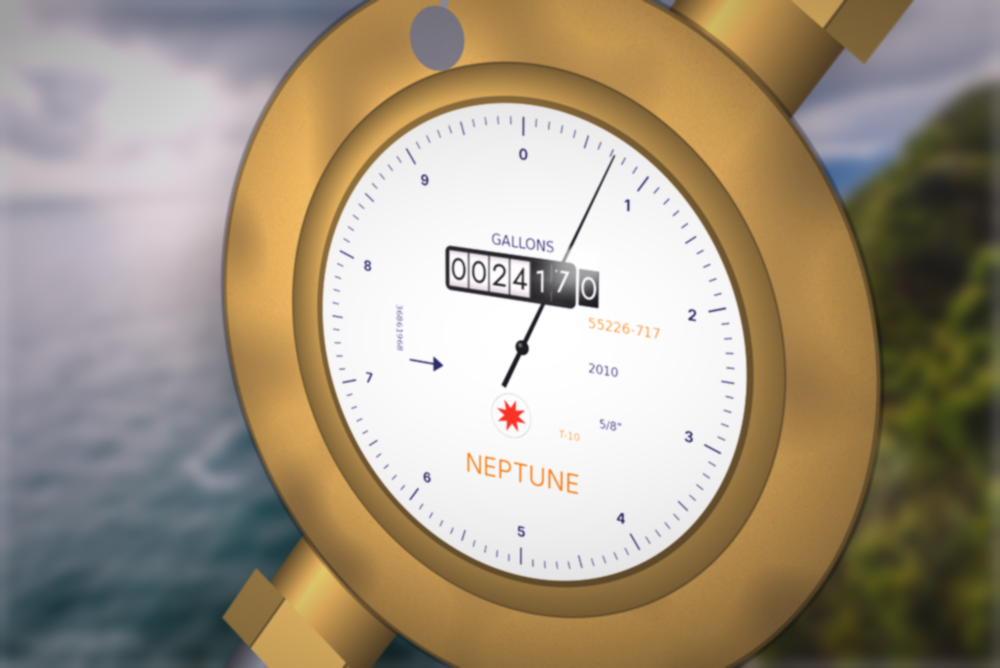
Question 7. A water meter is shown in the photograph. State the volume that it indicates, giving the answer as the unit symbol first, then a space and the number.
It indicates gal 24170.7
